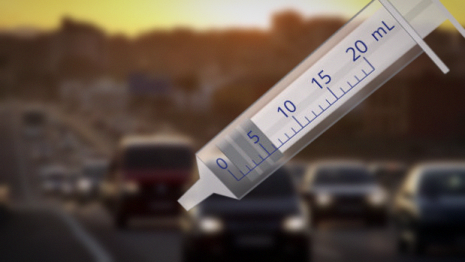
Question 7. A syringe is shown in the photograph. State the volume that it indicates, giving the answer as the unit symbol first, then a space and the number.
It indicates mL 1
